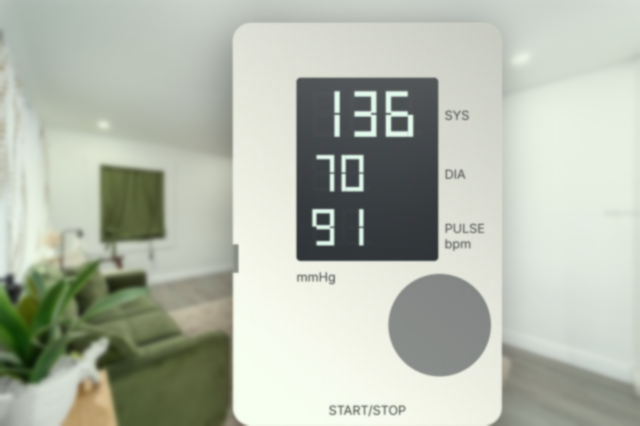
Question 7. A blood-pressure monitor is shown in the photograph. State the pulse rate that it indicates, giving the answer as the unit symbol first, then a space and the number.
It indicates bpm 91
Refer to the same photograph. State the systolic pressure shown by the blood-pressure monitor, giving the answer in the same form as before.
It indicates mmHg 136
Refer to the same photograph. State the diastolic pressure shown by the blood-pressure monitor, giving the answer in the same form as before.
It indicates mmHg 70
